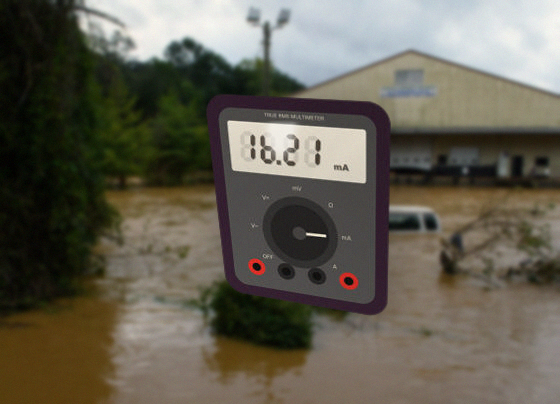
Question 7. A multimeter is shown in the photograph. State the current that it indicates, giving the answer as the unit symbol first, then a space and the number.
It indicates mA 16.21
